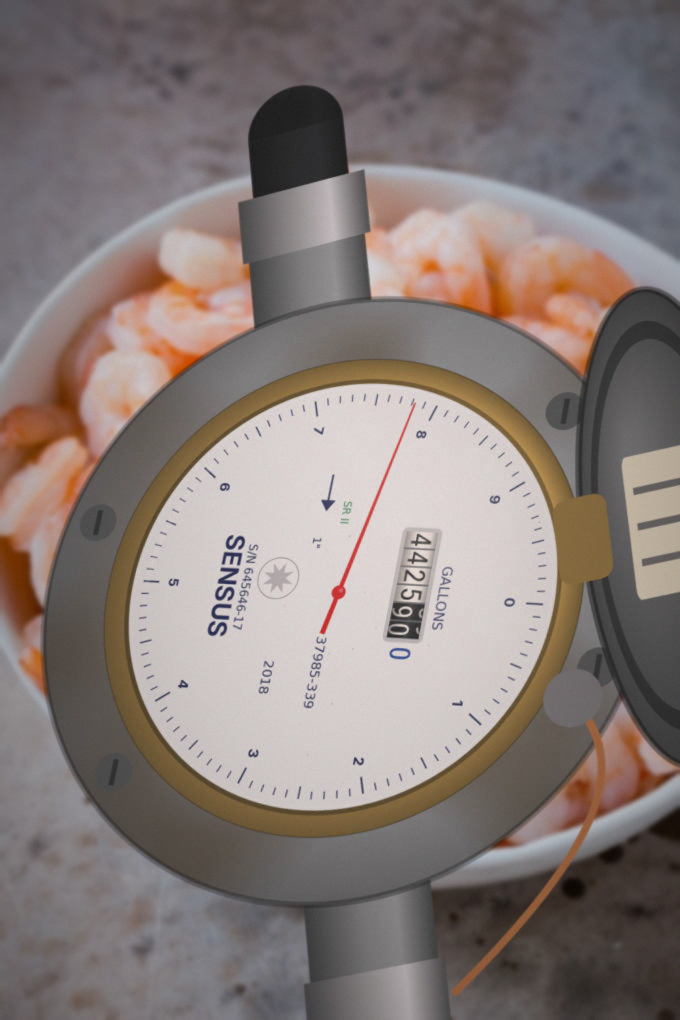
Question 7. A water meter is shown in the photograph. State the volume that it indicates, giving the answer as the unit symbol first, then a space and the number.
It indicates gal 4425897.8
